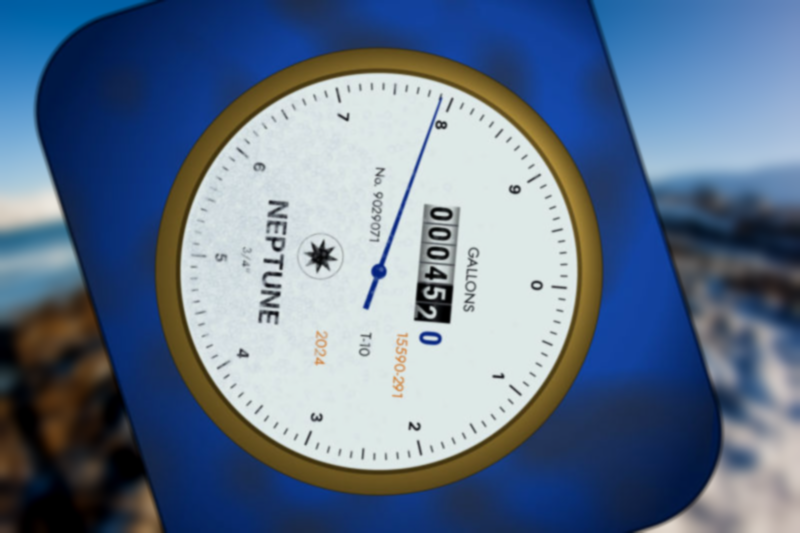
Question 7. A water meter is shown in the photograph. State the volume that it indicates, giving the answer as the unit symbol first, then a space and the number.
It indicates gal 4517.9
